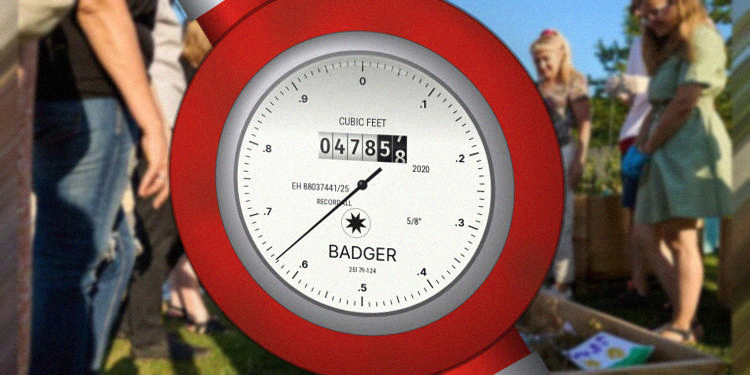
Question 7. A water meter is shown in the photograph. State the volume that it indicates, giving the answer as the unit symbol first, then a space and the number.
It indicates ft³ 47857.63
